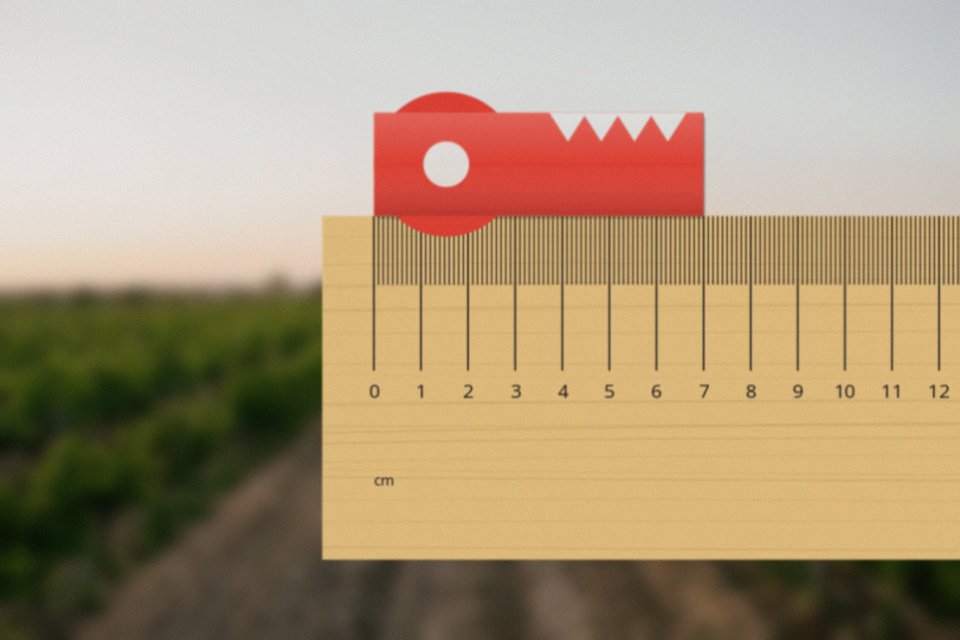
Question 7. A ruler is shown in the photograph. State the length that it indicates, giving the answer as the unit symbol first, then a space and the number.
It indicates cm 7
